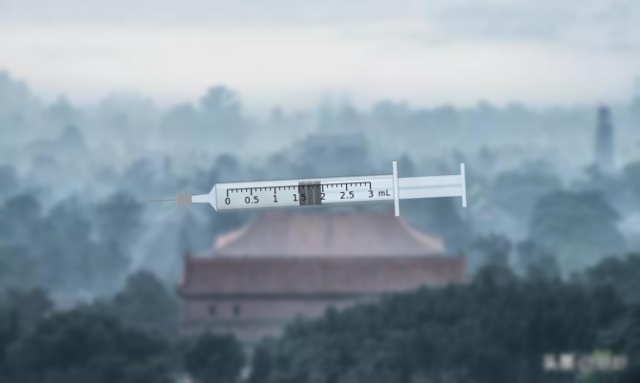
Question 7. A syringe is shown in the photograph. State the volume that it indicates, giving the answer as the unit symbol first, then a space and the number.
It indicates mL 1.5
